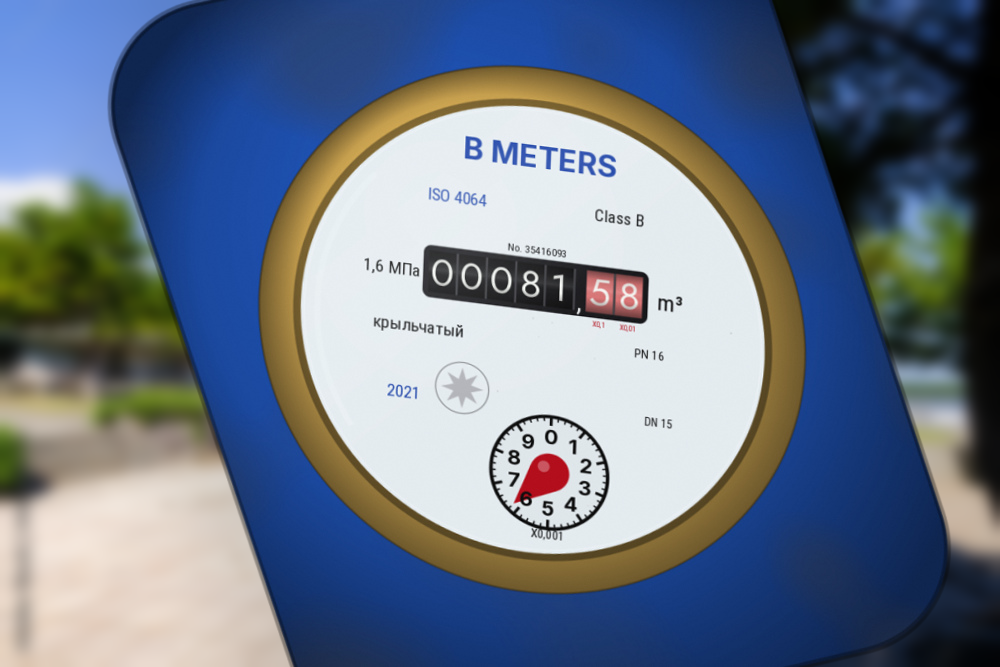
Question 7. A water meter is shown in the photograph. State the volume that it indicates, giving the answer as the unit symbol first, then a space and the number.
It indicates m³ 81.586
